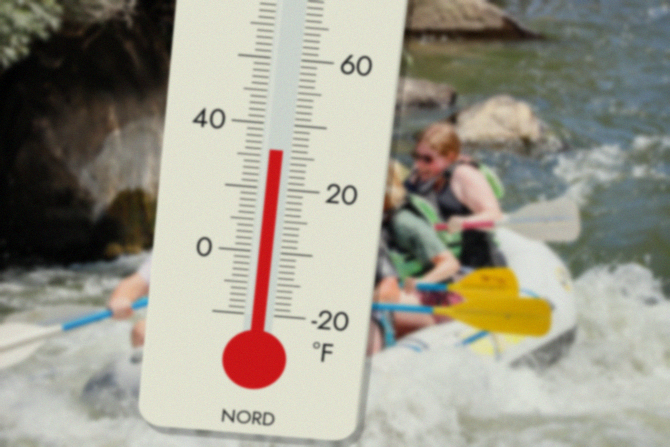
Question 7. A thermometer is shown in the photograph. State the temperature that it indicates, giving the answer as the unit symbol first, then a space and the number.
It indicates °F 32
